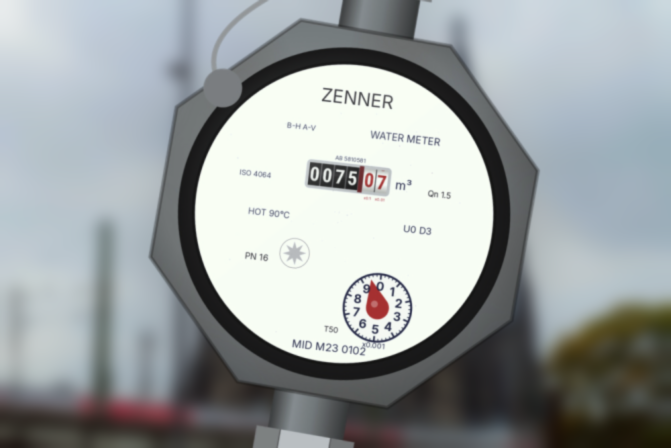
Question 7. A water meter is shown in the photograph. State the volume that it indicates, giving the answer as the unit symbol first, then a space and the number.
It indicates m³ 75.069
